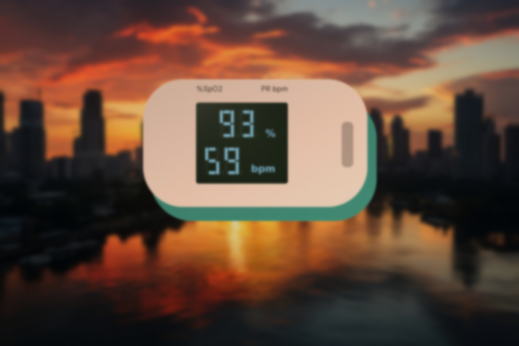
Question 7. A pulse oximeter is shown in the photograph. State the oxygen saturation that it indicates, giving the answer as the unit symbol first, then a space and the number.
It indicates % 93
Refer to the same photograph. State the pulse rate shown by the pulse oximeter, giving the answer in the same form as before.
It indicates bpm 59
